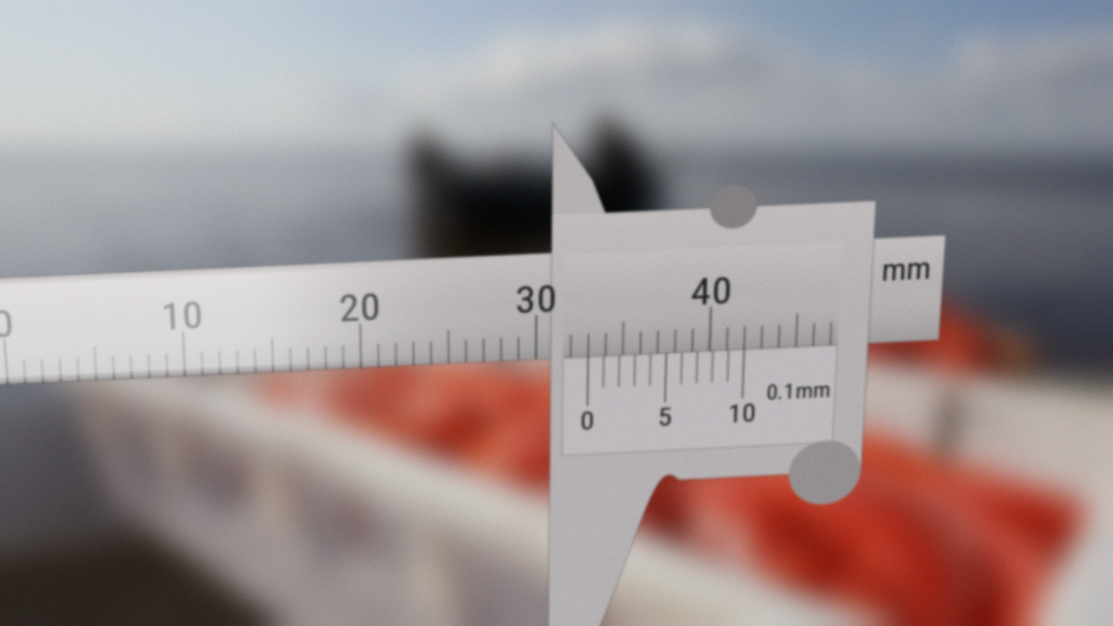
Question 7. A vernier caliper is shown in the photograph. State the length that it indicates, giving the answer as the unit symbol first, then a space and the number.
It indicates mm 33.0
